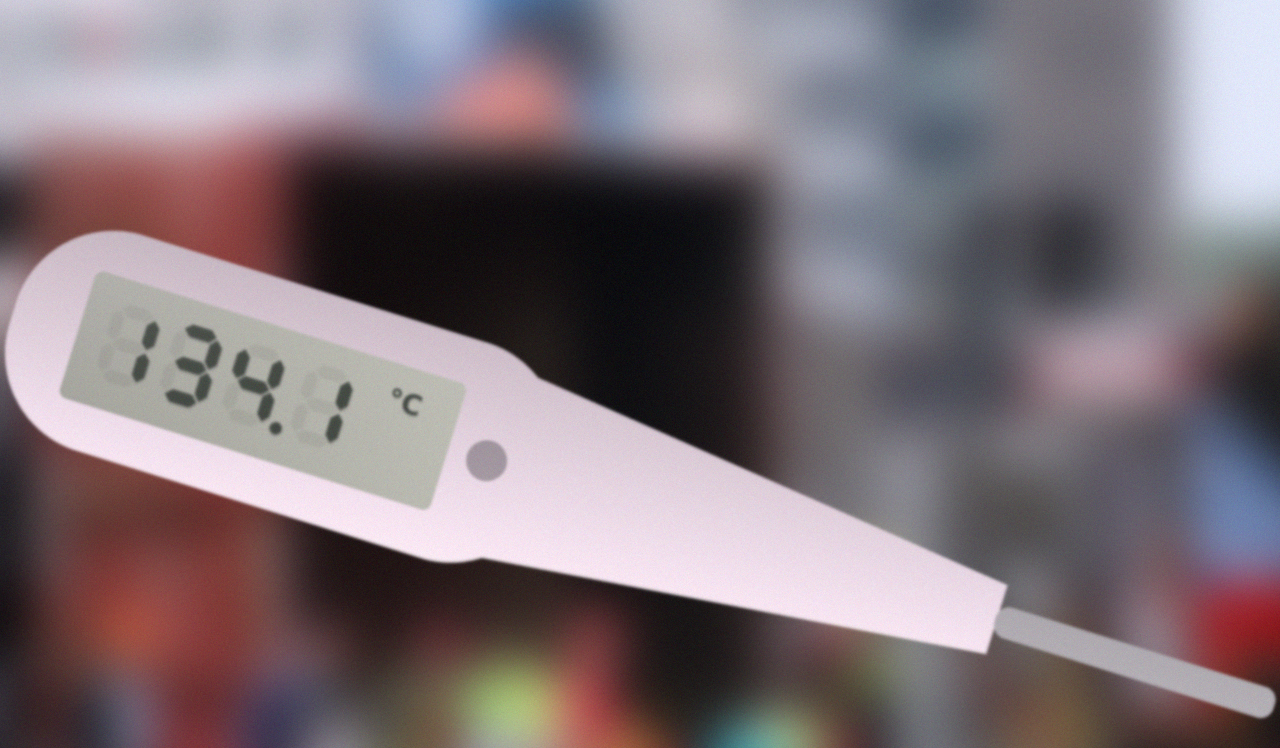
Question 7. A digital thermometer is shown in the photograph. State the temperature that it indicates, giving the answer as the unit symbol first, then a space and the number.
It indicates °C 134.1
